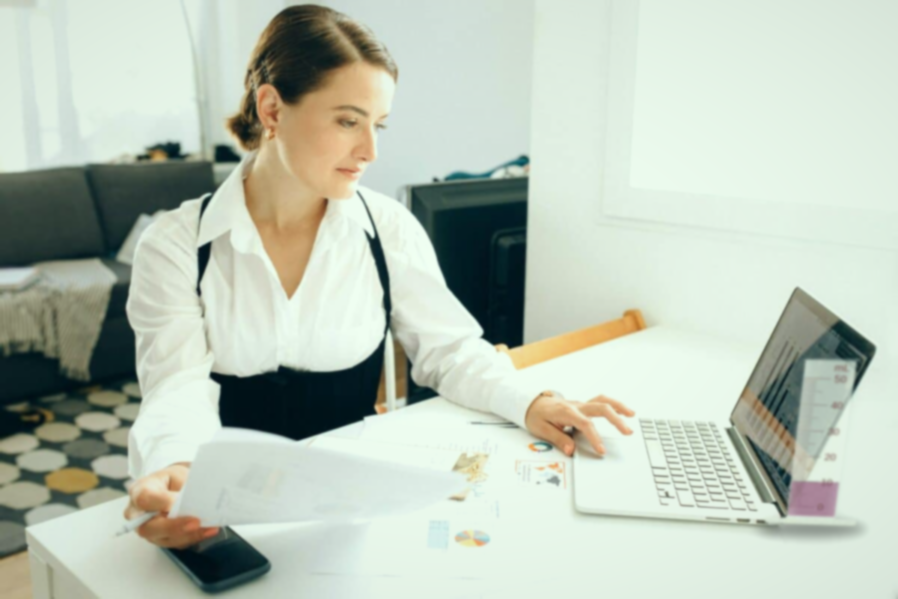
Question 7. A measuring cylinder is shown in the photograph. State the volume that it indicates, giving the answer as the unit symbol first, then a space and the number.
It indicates mL 10
